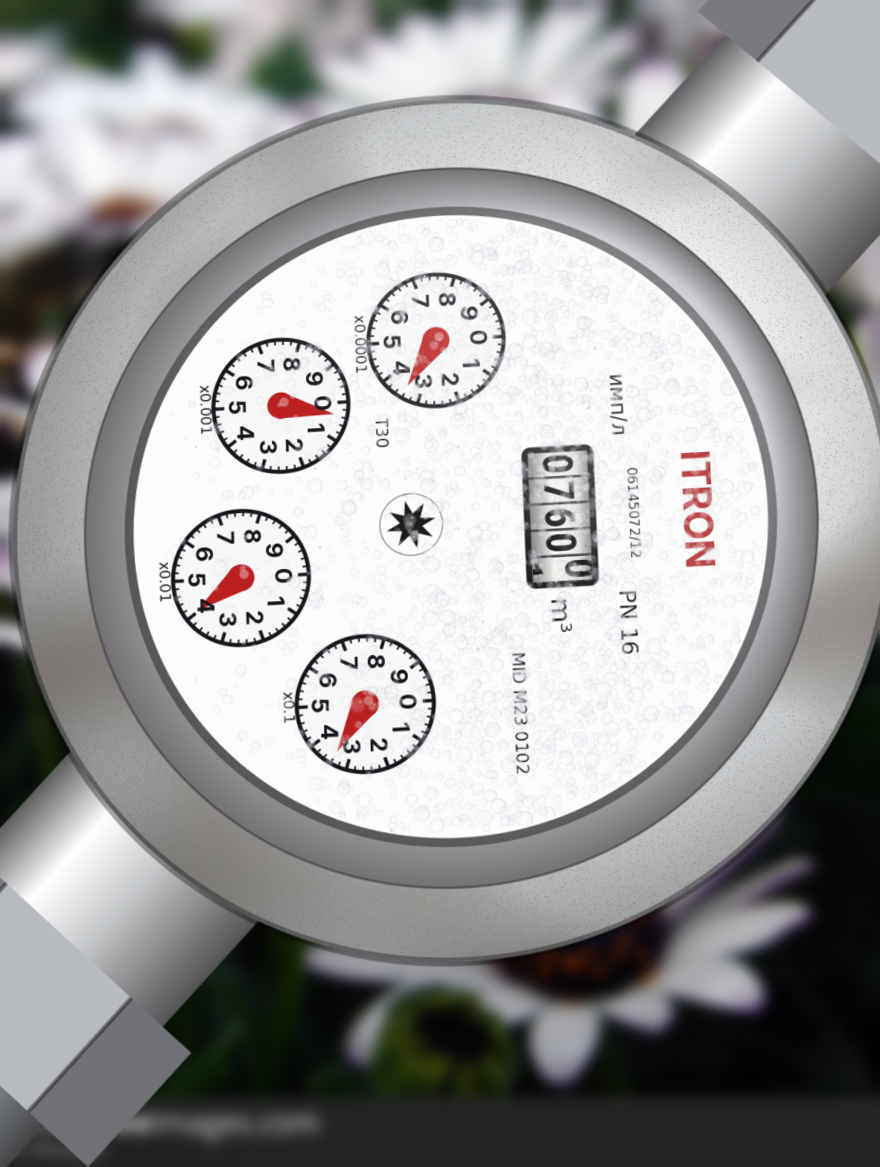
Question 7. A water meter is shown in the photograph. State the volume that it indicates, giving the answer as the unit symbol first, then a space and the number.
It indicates m³ 7600.3403
